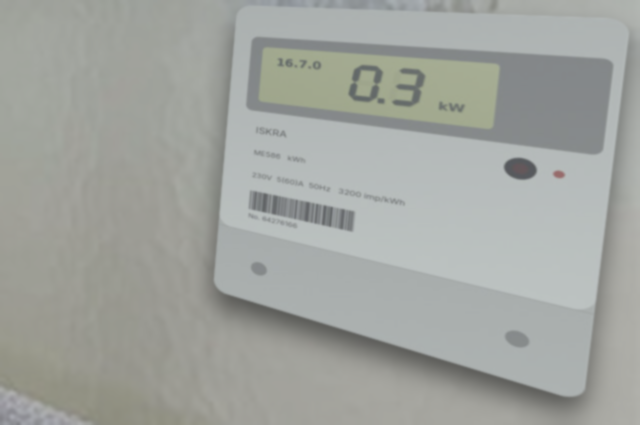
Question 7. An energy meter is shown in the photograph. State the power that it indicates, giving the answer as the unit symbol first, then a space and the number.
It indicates kW 0.3
